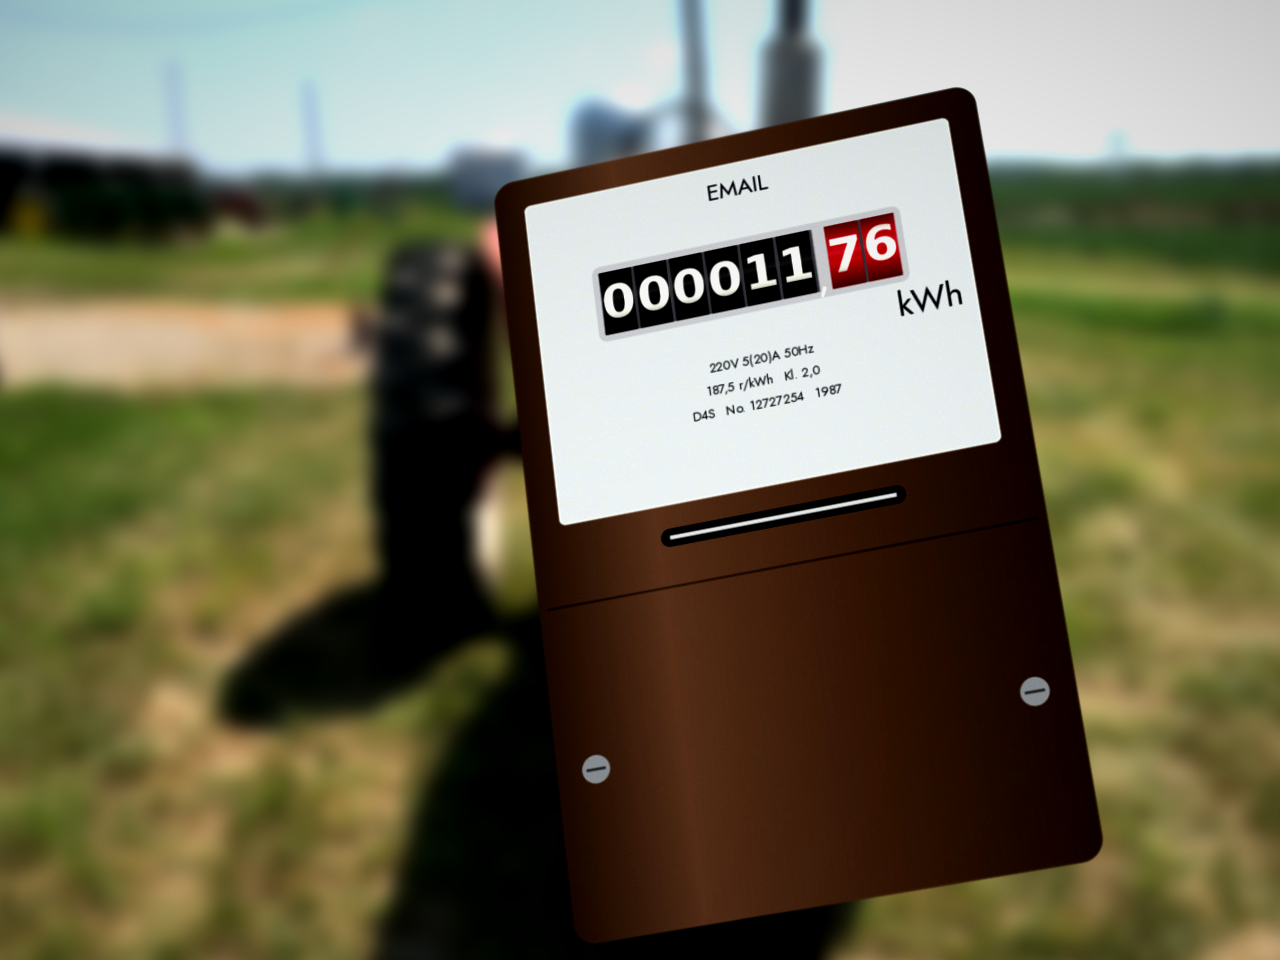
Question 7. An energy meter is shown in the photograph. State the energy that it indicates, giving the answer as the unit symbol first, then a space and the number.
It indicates kWh 11.76
